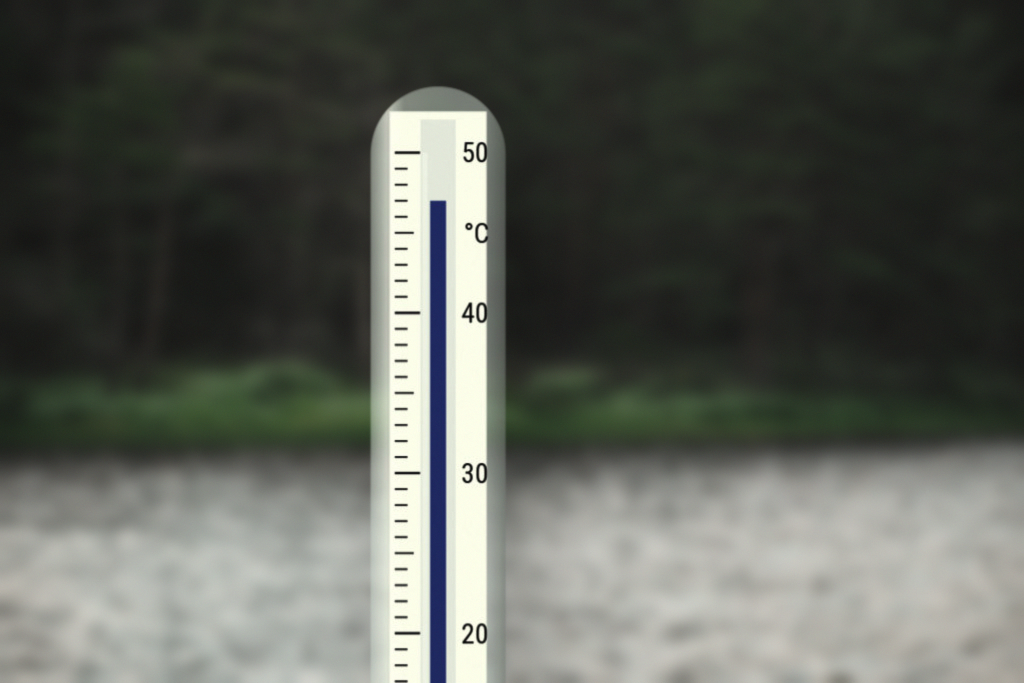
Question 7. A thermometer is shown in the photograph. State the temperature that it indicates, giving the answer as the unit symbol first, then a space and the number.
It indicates °C 47
